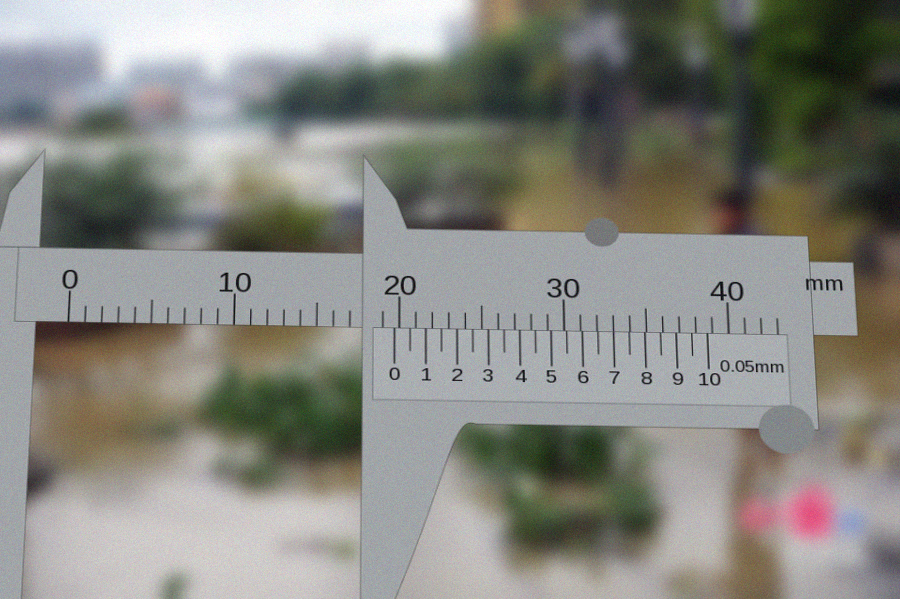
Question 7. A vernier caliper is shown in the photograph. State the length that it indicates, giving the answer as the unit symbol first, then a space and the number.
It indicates mm 19.7
